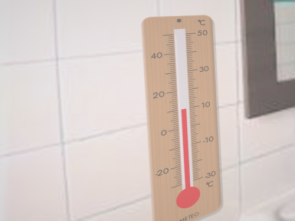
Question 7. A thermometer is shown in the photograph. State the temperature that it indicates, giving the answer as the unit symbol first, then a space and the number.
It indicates °C 10
